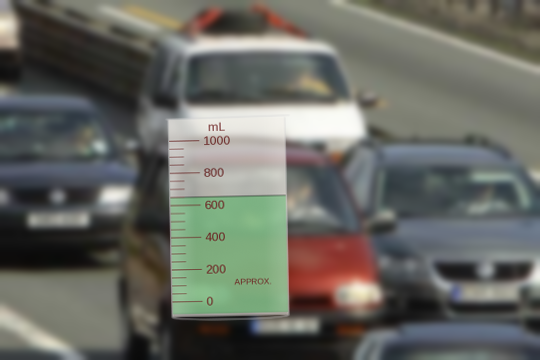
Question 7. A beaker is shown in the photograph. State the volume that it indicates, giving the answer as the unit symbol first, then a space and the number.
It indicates mL 650
